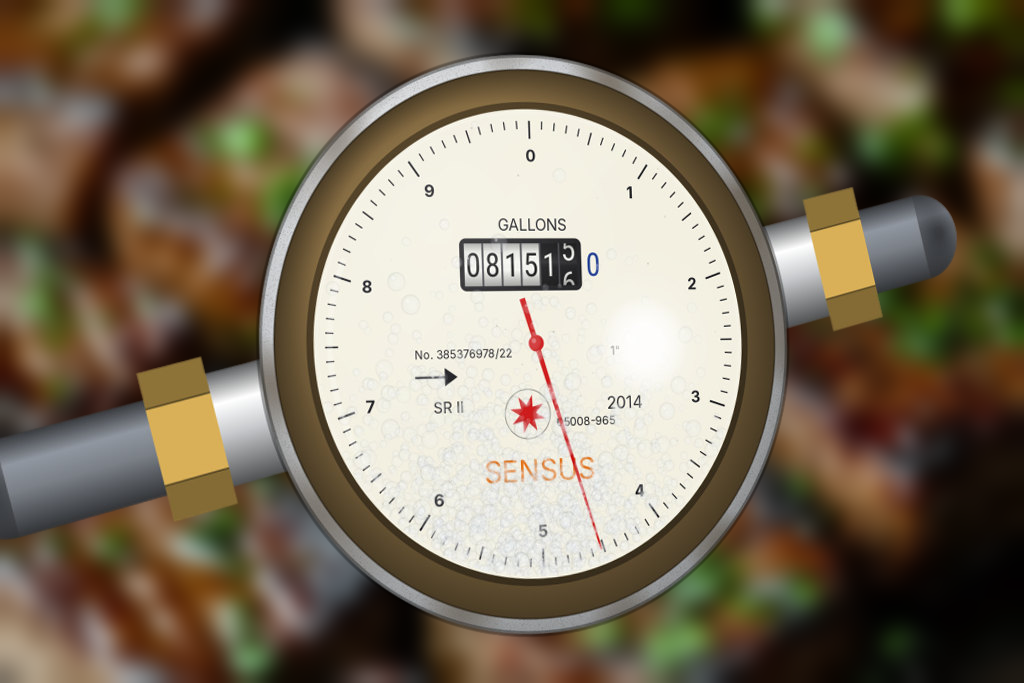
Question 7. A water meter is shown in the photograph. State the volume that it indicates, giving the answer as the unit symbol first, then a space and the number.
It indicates gal 815154.5
